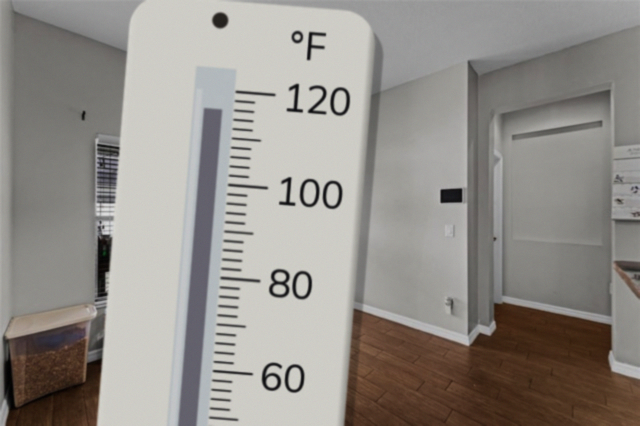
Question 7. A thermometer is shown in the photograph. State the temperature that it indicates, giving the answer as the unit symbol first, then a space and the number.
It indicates °F 116
